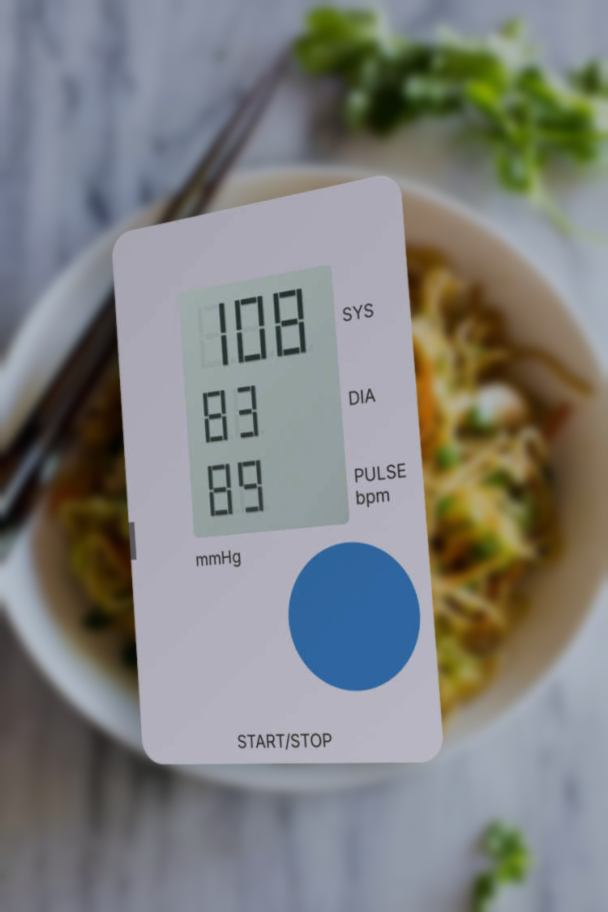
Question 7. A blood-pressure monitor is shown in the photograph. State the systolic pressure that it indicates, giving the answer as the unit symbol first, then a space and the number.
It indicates mmHg 108
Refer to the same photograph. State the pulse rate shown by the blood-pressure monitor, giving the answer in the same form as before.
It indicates bpm 89
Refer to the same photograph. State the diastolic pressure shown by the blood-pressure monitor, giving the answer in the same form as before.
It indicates mmHg 83
